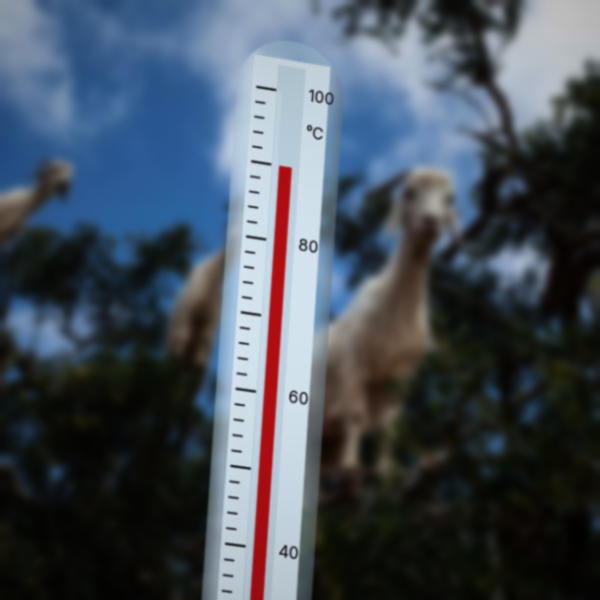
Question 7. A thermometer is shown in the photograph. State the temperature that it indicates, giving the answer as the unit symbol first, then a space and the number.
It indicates °C 90
